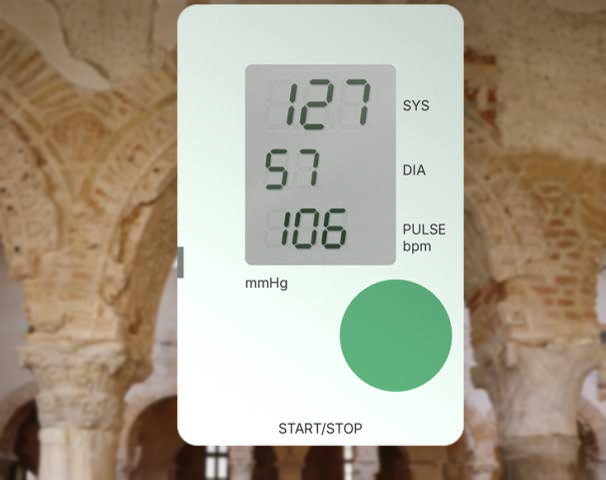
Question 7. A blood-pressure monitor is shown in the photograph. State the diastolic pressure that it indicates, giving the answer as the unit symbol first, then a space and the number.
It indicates mmHg 57
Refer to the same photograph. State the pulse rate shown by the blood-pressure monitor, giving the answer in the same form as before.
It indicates bpm 106
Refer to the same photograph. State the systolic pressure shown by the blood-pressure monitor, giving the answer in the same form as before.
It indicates mmHg 127
